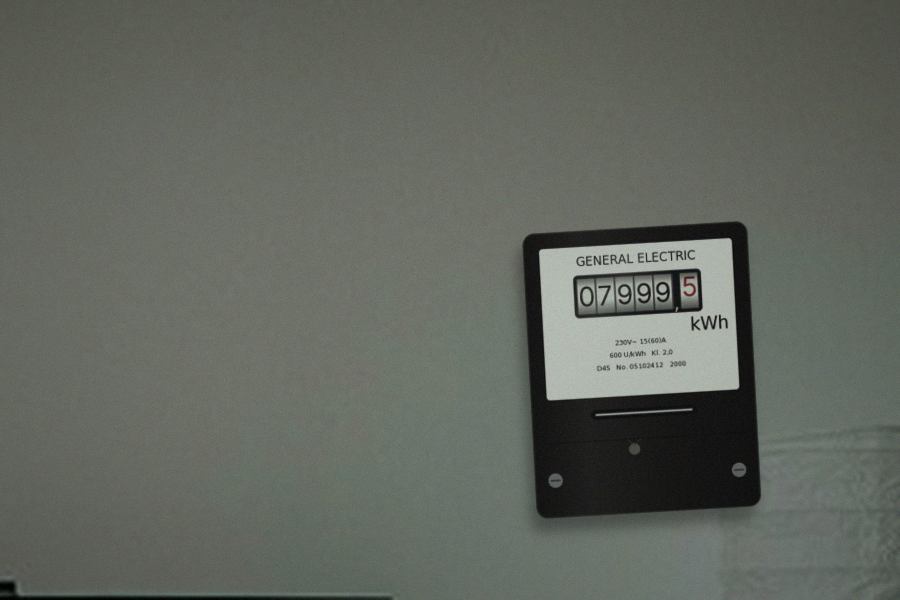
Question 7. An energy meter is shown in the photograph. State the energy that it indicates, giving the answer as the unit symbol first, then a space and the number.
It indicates kWh 7999.5
